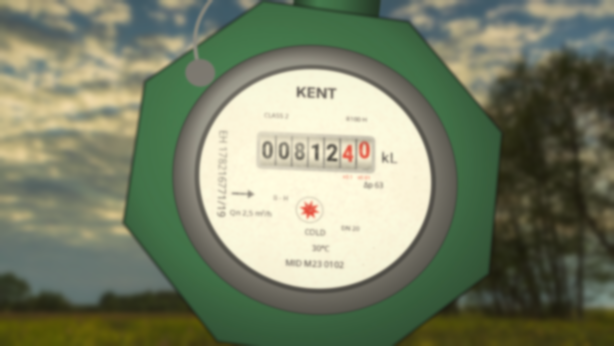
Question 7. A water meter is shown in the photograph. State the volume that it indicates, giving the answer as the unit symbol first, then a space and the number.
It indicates kL 812.40
